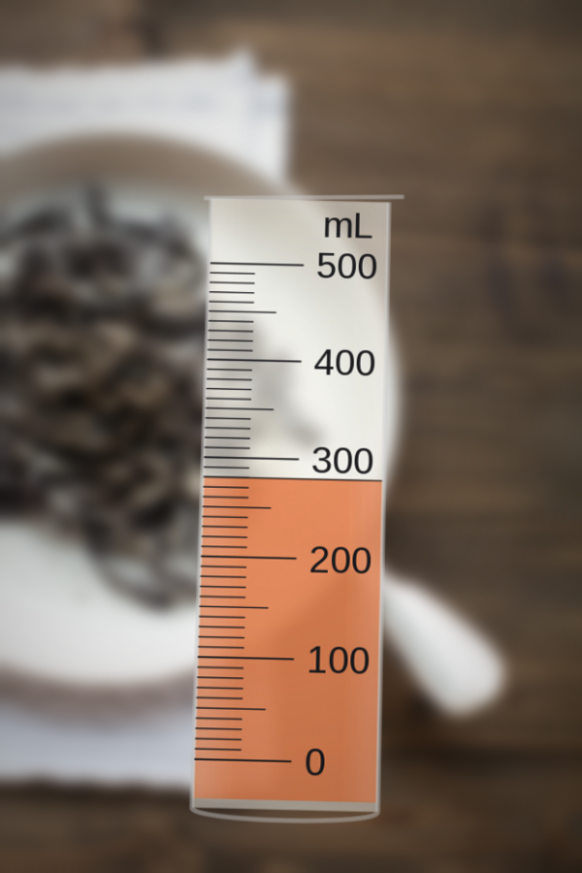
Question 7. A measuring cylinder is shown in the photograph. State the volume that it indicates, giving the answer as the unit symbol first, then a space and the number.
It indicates mL 280
